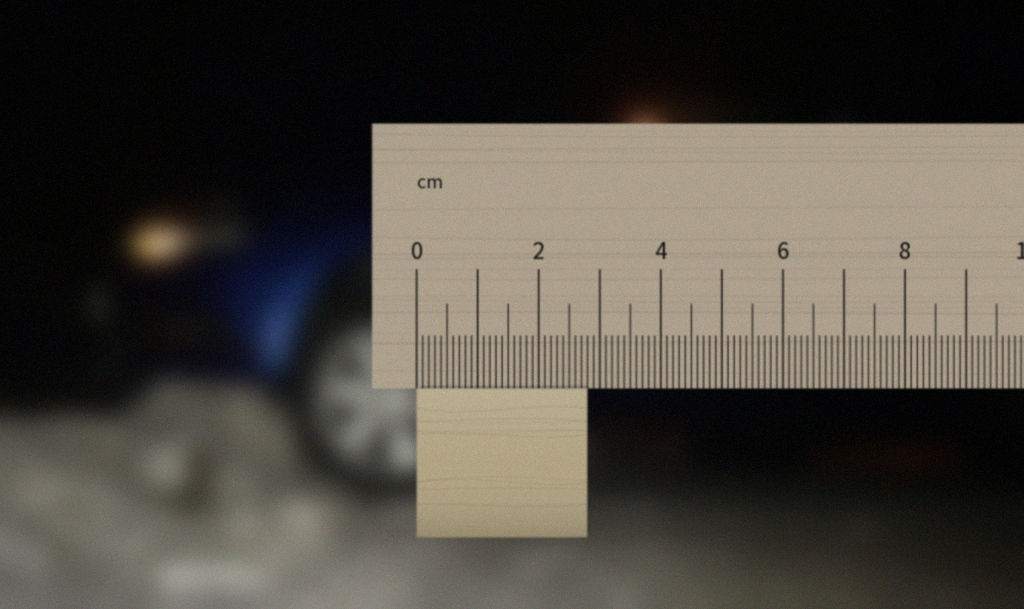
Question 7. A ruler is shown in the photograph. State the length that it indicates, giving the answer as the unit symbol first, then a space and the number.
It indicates cm 2.8
